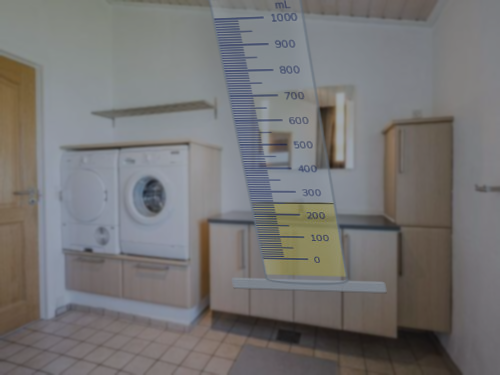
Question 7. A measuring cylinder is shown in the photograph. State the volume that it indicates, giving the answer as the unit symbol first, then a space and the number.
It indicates mL 250
